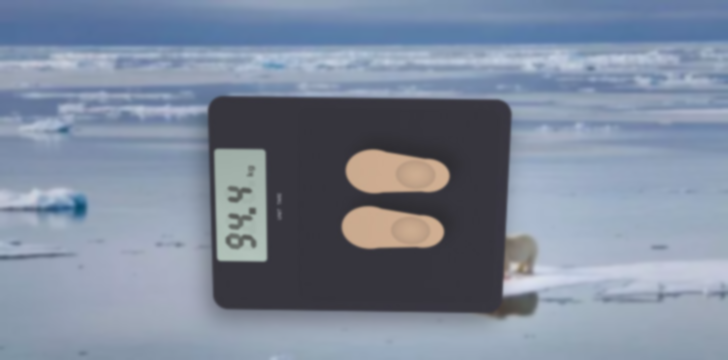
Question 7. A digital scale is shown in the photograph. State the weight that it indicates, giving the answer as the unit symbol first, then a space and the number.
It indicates kg 94.4
